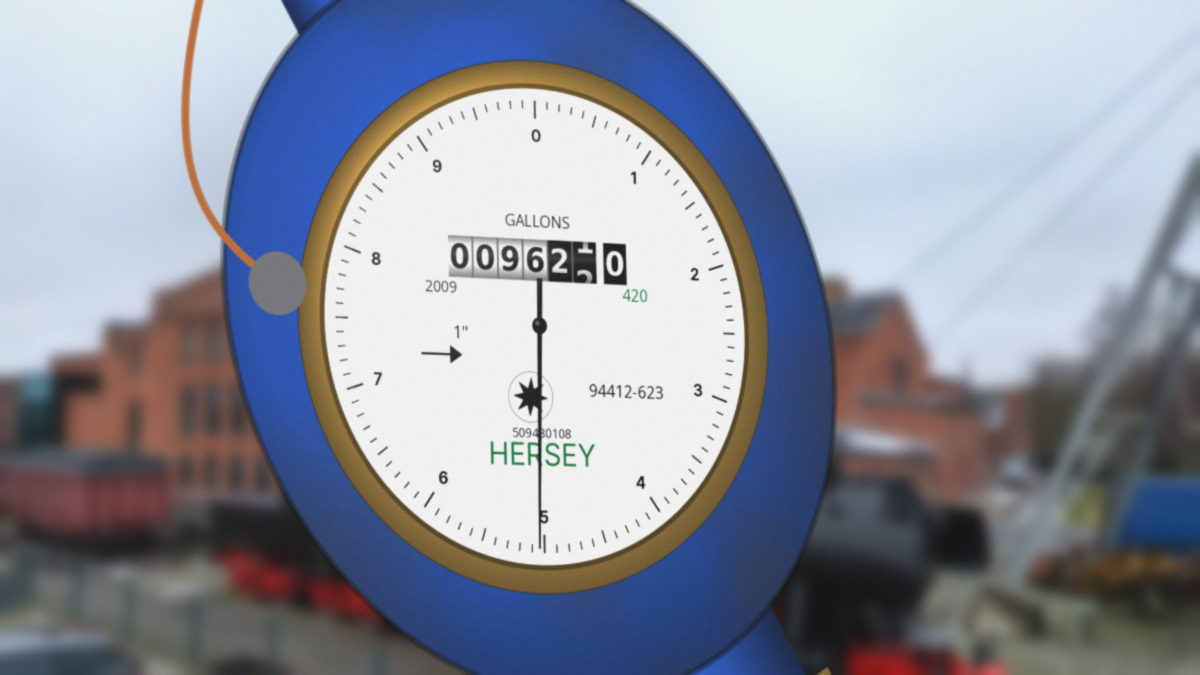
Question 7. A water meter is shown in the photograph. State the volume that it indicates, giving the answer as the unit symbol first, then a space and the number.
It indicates gal 96215.0
